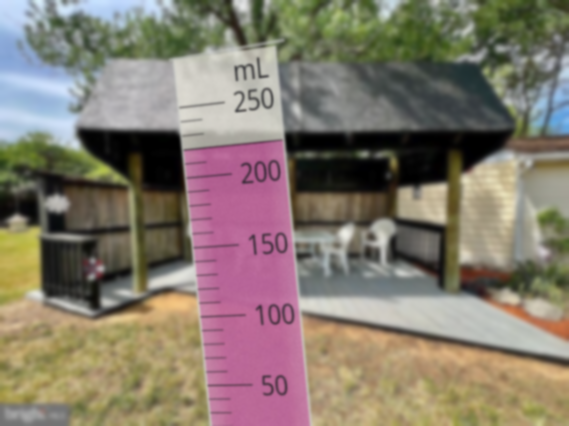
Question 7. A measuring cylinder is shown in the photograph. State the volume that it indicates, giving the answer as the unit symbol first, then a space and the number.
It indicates mL 220
